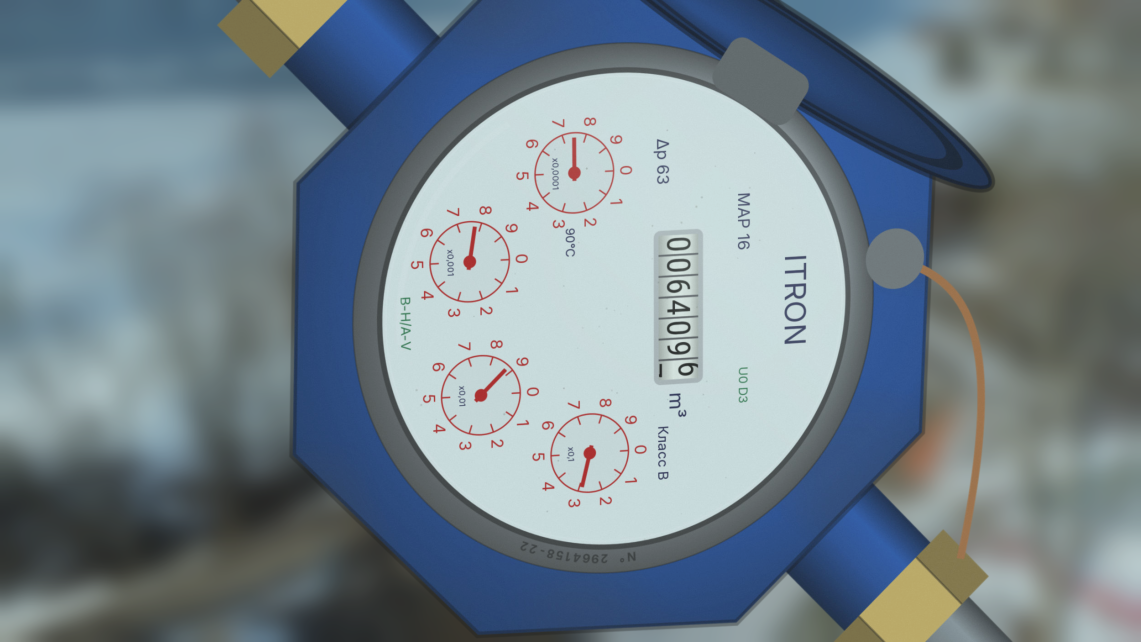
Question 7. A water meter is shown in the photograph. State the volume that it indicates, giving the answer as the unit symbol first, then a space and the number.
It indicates m³ 64096.2877
